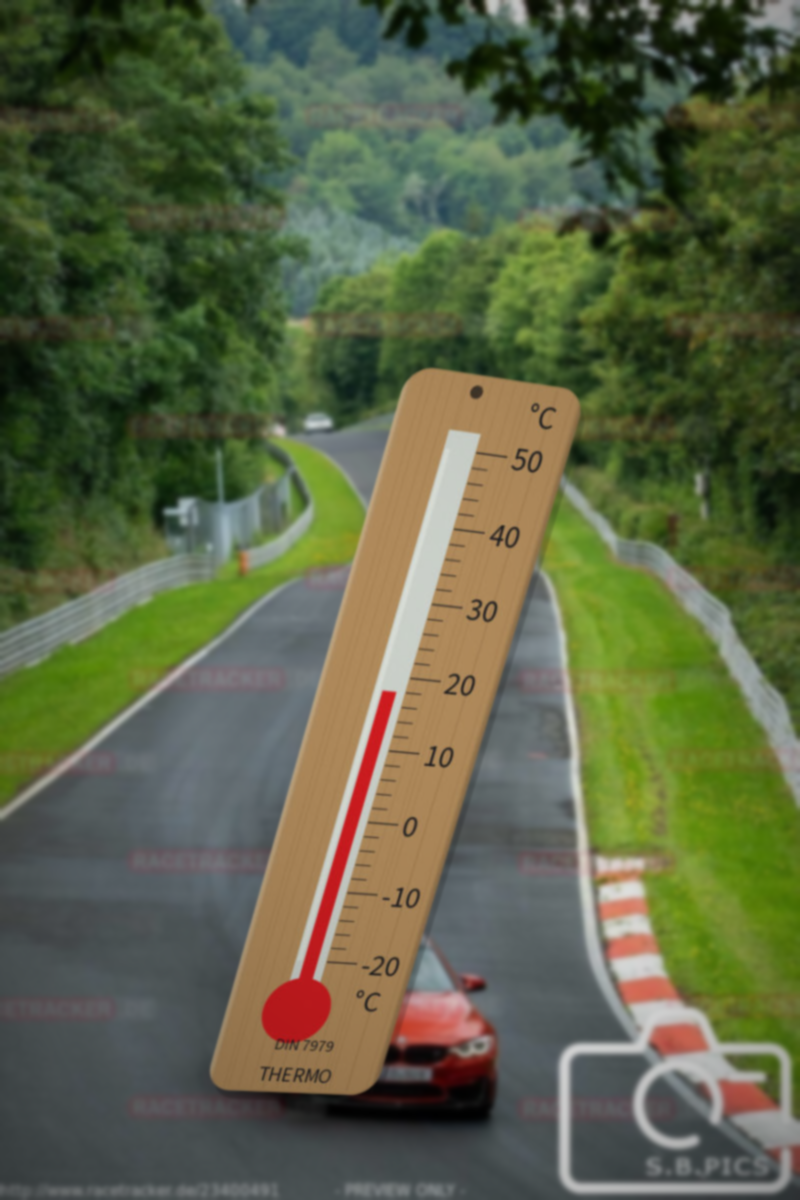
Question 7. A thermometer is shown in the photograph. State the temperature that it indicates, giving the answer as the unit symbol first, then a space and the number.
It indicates °C 18
